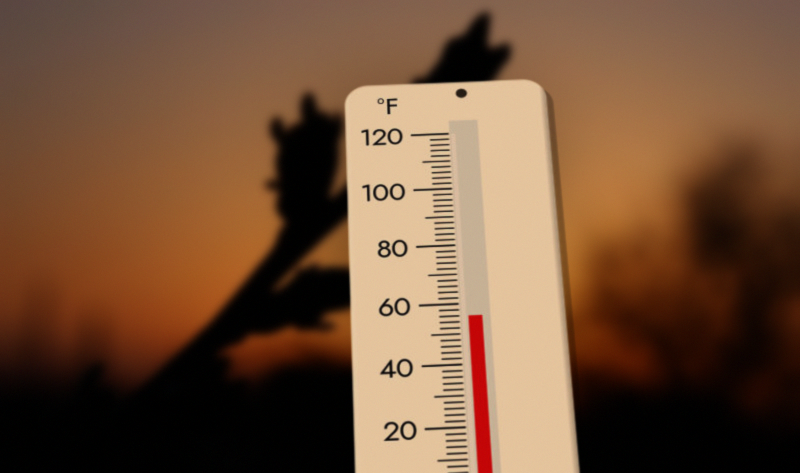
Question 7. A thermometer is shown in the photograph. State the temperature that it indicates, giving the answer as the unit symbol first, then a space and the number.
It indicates °F 56
